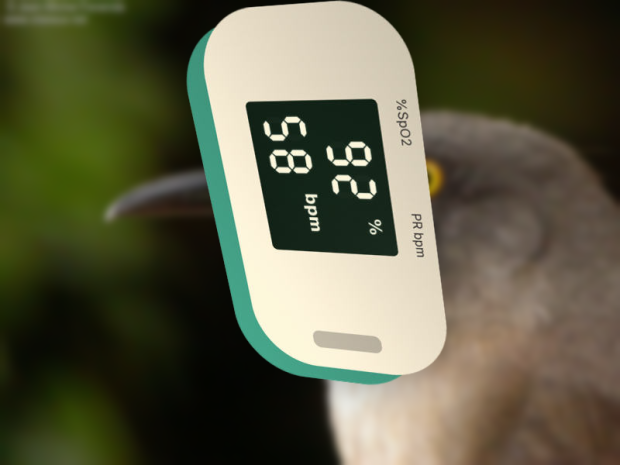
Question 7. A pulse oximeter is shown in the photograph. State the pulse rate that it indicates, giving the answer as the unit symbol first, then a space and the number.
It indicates bpm 58
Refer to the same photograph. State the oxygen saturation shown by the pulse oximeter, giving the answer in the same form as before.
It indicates % 92
